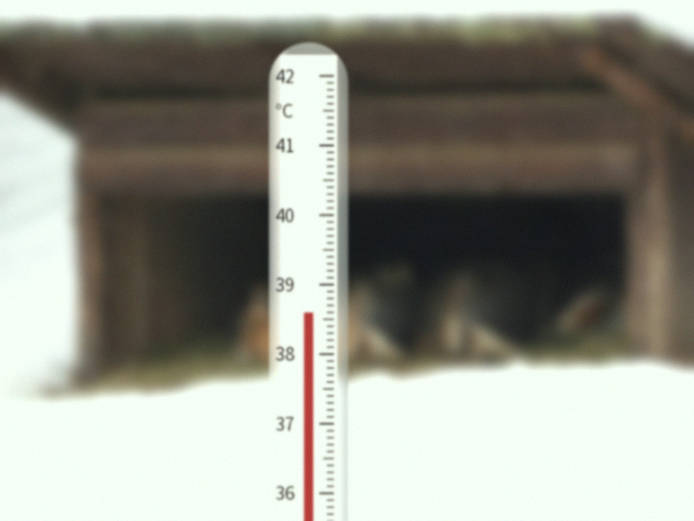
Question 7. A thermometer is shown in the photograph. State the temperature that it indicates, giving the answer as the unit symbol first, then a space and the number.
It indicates °C 38.6
